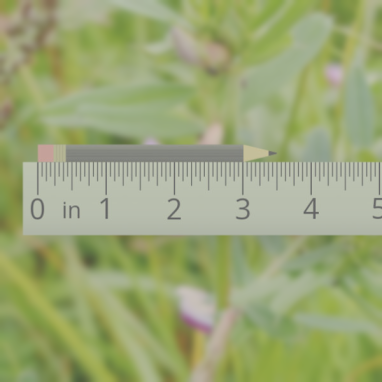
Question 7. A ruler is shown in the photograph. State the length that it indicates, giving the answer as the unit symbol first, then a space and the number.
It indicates in 3.5
